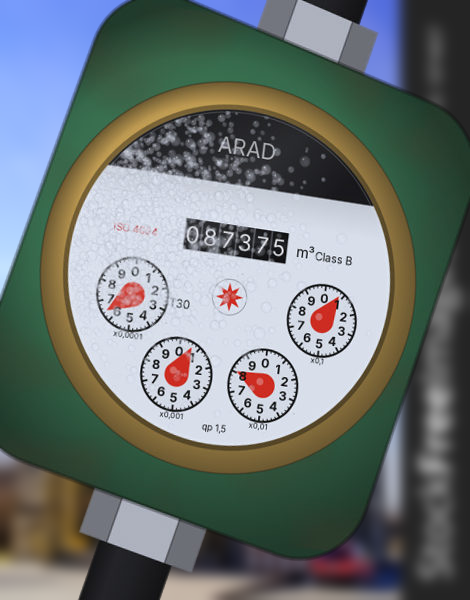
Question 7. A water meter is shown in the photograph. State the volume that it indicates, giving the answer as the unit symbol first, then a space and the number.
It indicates m³ 87375.0806
